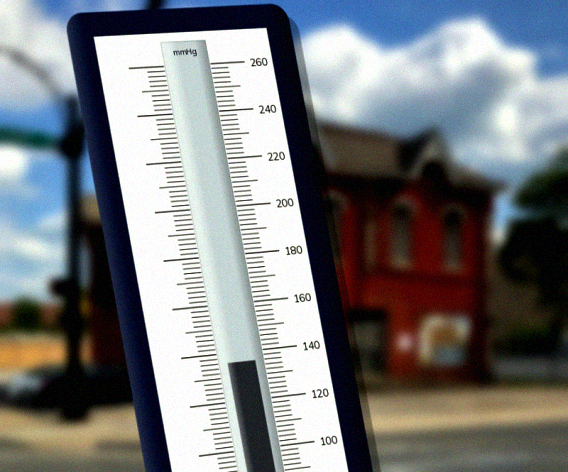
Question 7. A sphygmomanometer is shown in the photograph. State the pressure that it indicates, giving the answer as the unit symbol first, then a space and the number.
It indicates mmHg 136
